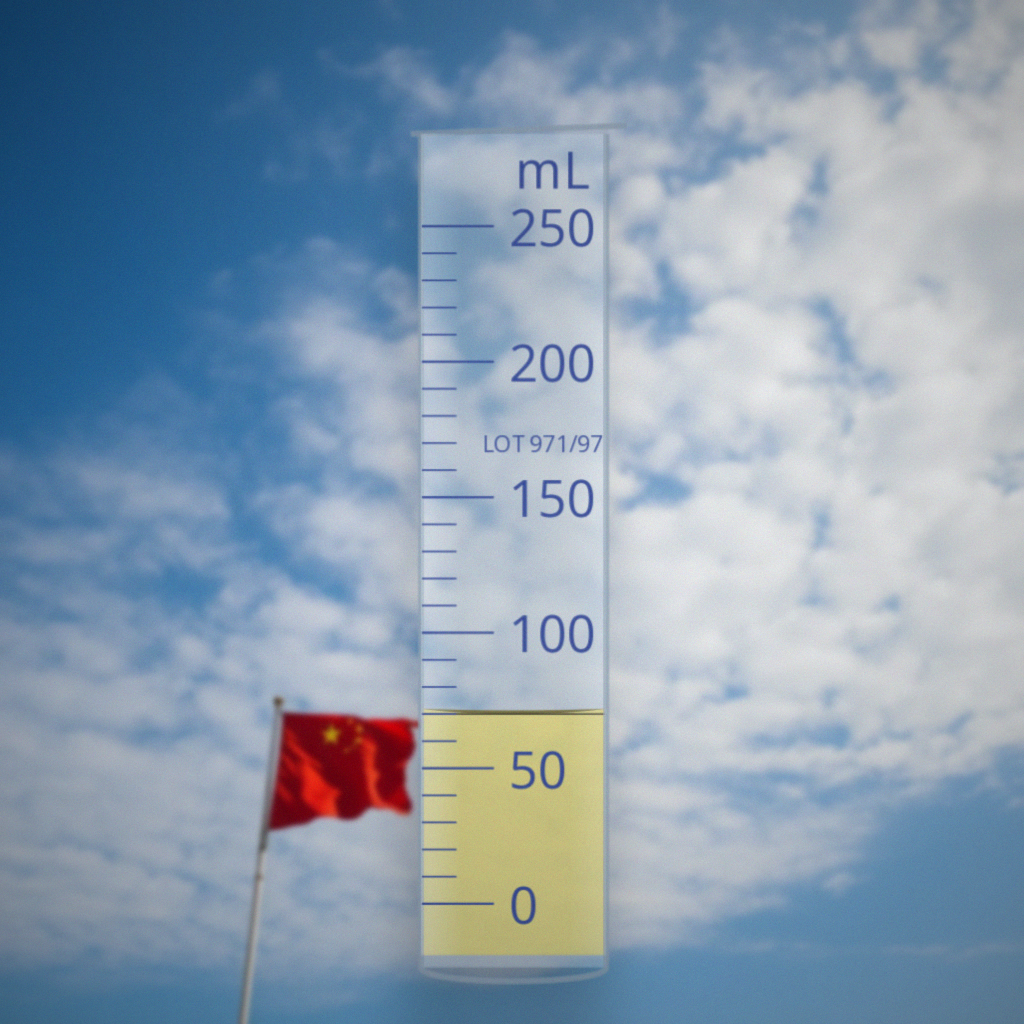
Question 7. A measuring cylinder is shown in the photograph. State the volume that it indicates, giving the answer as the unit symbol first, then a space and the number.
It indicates mL 70
